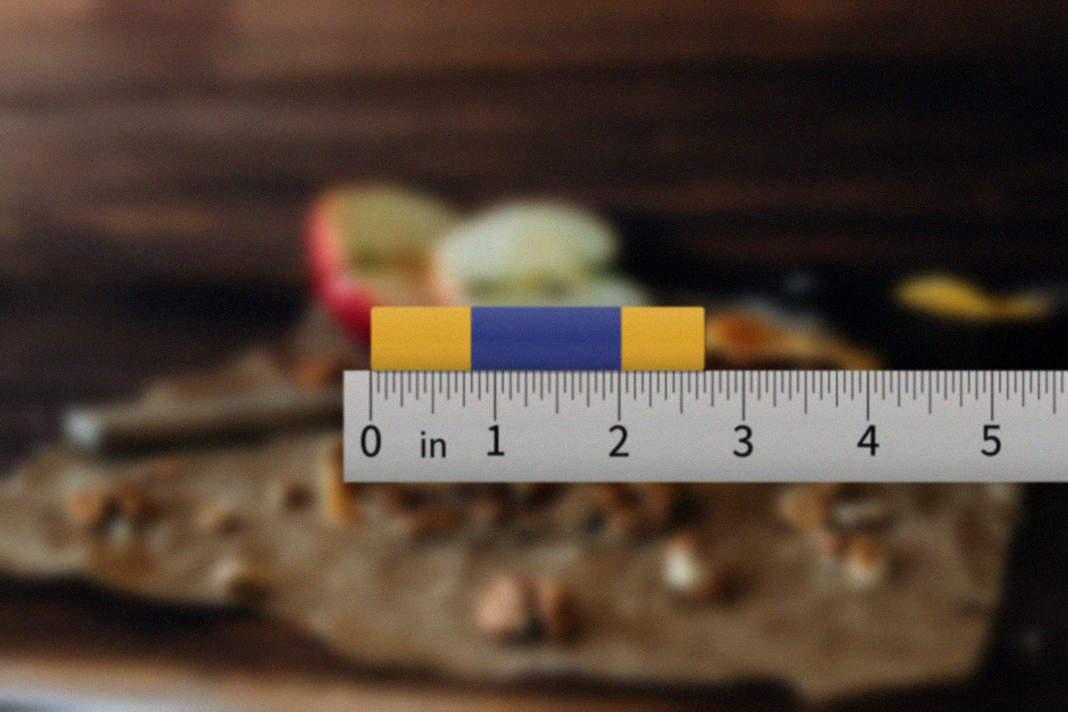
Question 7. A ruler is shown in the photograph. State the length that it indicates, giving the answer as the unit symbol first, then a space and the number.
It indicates in 2.6875
